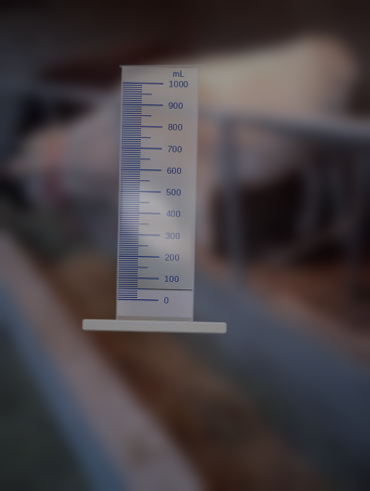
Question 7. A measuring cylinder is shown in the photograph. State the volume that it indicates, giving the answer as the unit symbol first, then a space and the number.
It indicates mL 50
